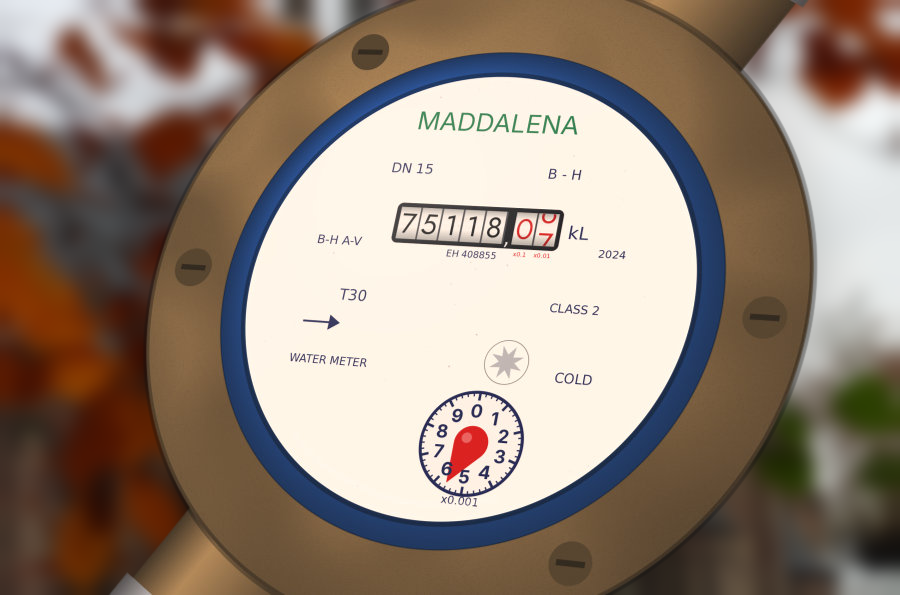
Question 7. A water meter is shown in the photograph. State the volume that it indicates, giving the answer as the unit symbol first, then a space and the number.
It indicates kL 75118.065
